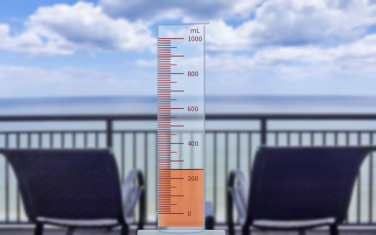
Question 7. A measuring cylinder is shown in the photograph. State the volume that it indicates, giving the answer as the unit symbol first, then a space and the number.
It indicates mL 250
